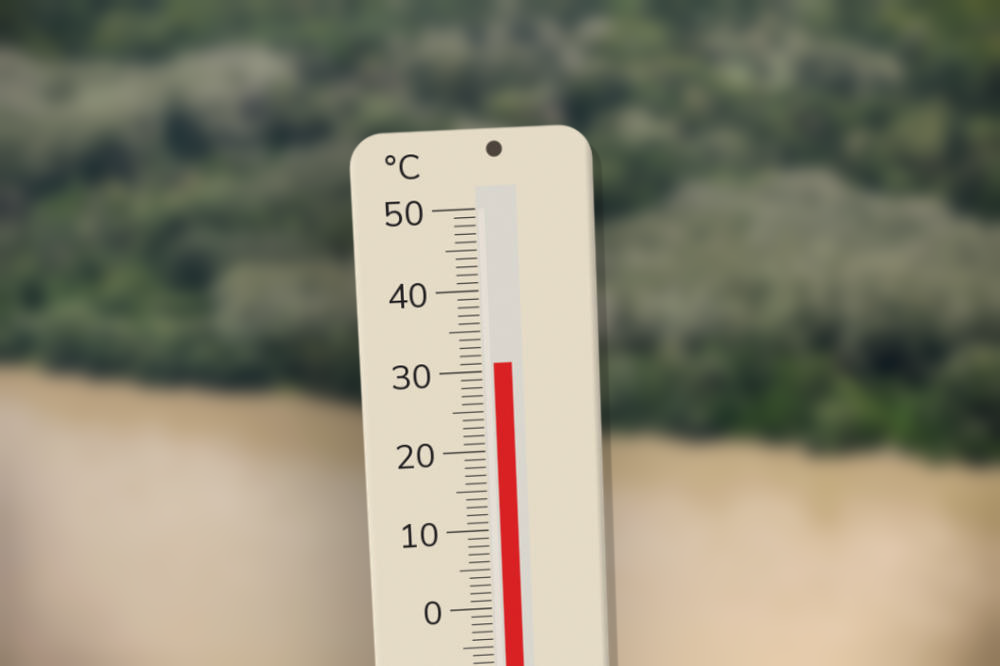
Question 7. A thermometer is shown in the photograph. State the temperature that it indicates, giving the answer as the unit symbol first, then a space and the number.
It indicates °C 31
